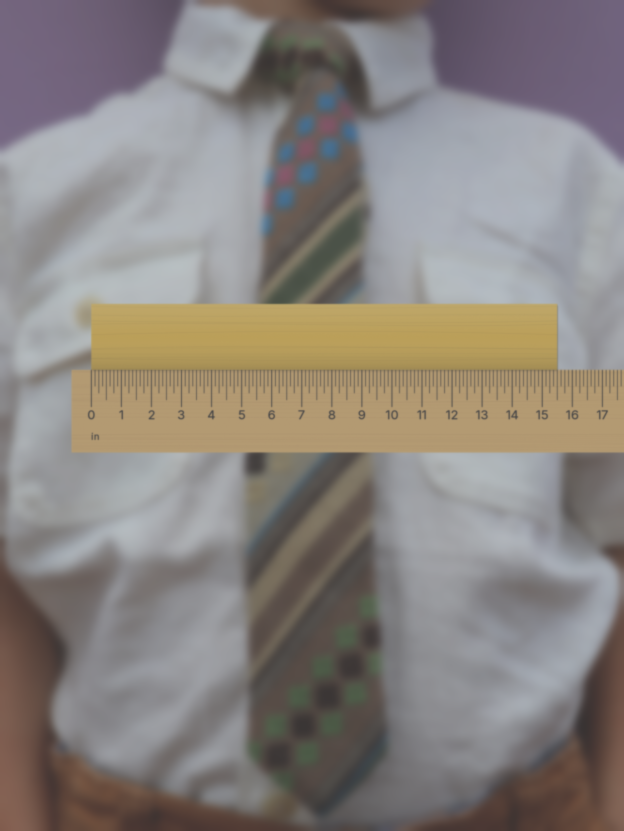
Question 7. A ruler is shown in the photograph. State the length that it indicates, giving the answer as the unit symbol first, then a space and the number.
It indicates in 15.5
